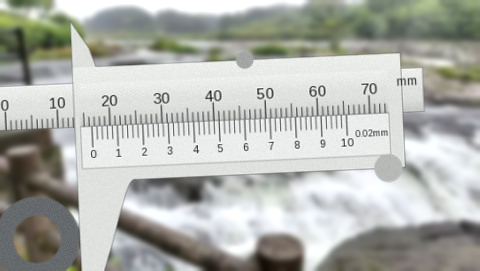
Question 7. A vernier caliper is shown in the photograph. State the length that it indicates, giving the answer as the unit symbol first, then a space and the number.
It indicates mm 16.5
